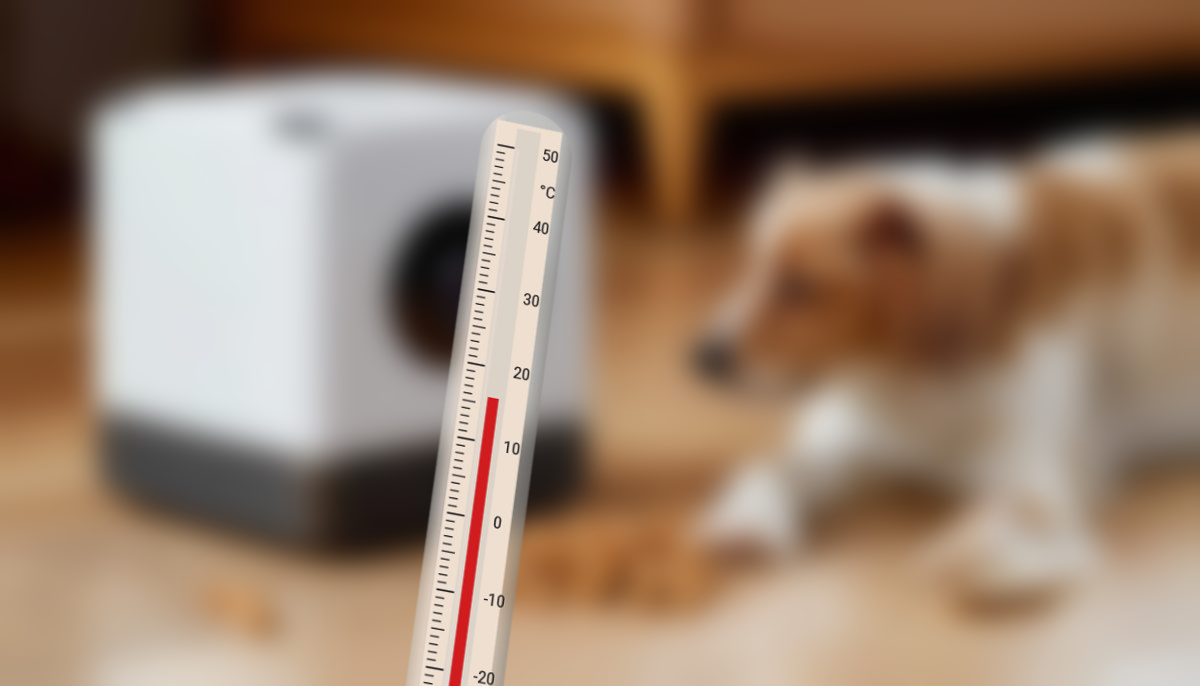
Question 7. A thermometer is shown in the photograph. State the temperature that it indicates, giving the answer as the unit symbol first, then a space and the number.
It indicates °C 16
